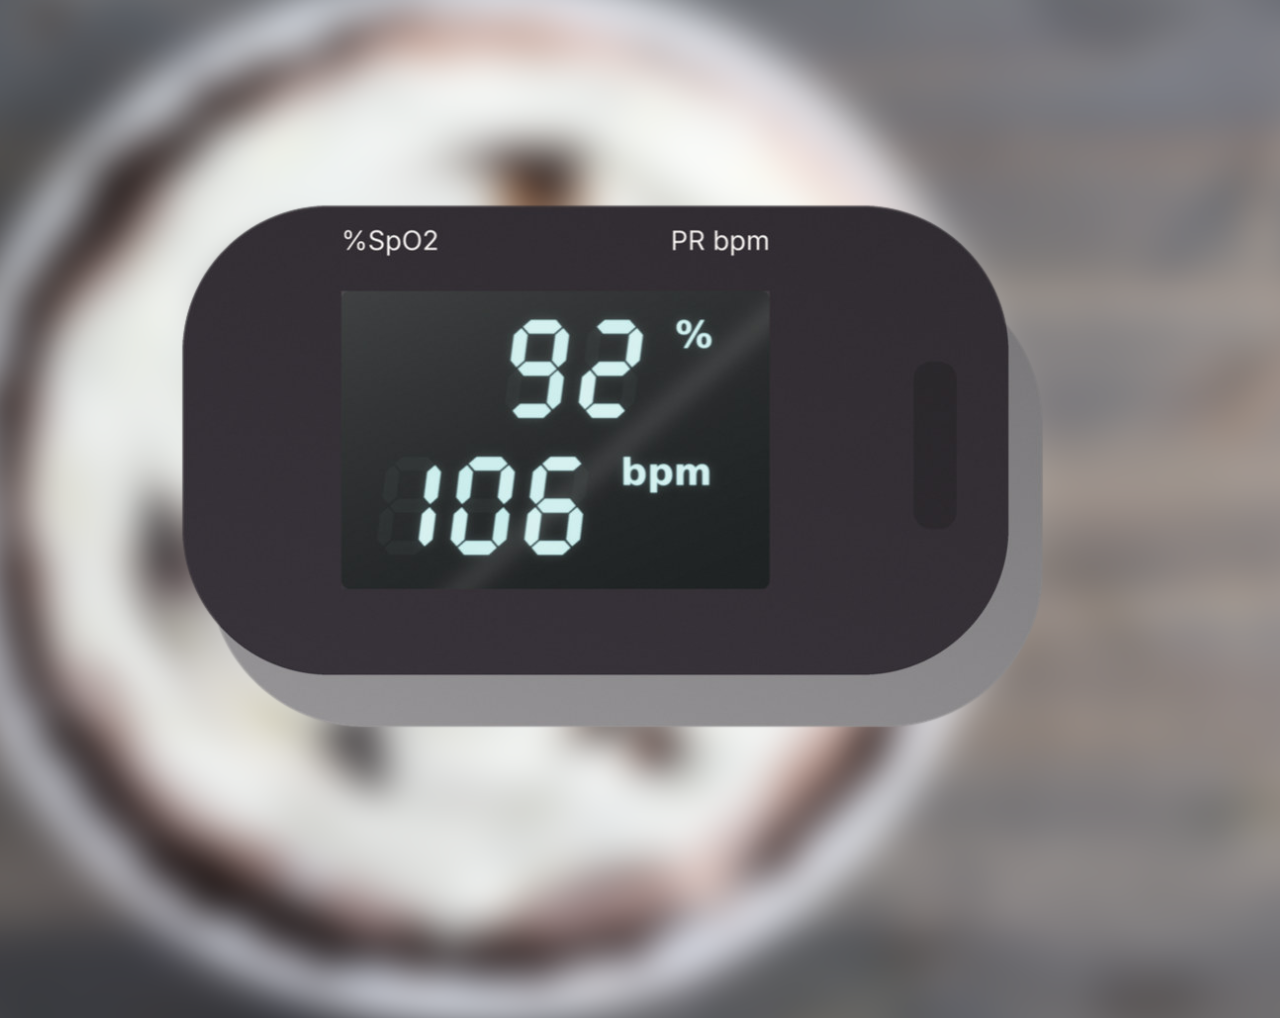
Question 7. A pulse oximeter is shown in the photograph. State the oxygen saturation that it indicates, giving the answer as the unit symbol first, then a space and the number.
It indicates % 92
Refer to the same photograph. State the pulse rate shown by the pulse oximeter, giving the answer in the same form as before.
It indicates bpm 106
